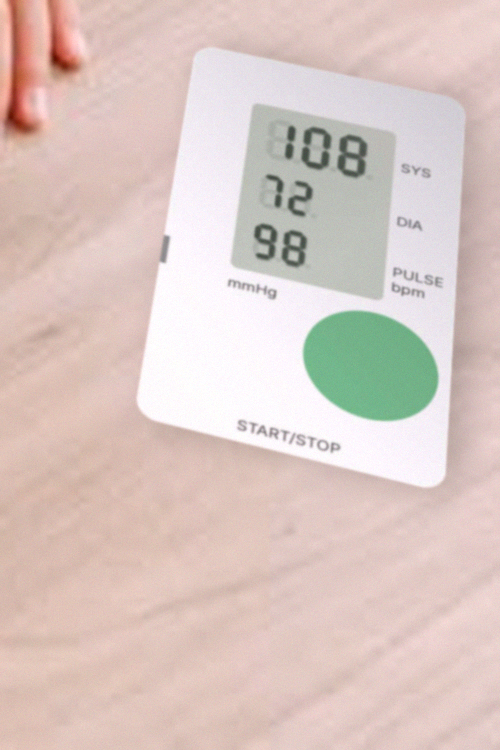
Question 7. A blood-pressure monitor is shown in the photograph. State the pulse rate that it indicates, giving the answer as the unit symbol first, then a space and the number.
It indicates bpm 98
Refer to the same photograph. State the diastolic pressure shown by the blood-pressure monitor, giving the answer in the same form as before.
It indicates mmHg 72
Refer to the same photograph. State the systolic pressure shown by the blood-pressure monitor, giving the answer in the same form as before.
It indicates mmHg 108
